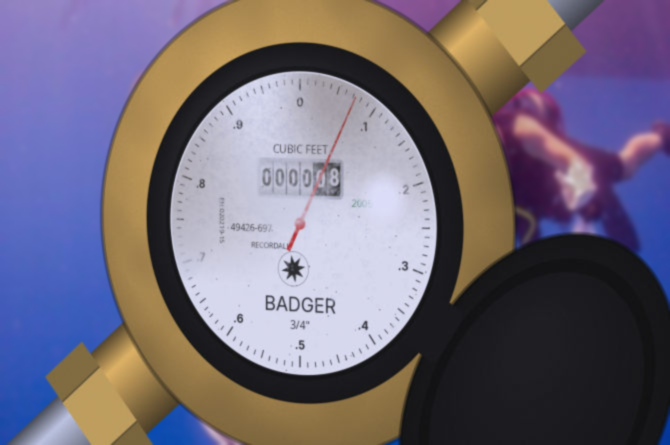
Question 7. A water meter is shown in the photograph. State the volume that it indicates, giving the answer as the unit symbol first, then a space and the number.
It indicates ft³ 8.07
